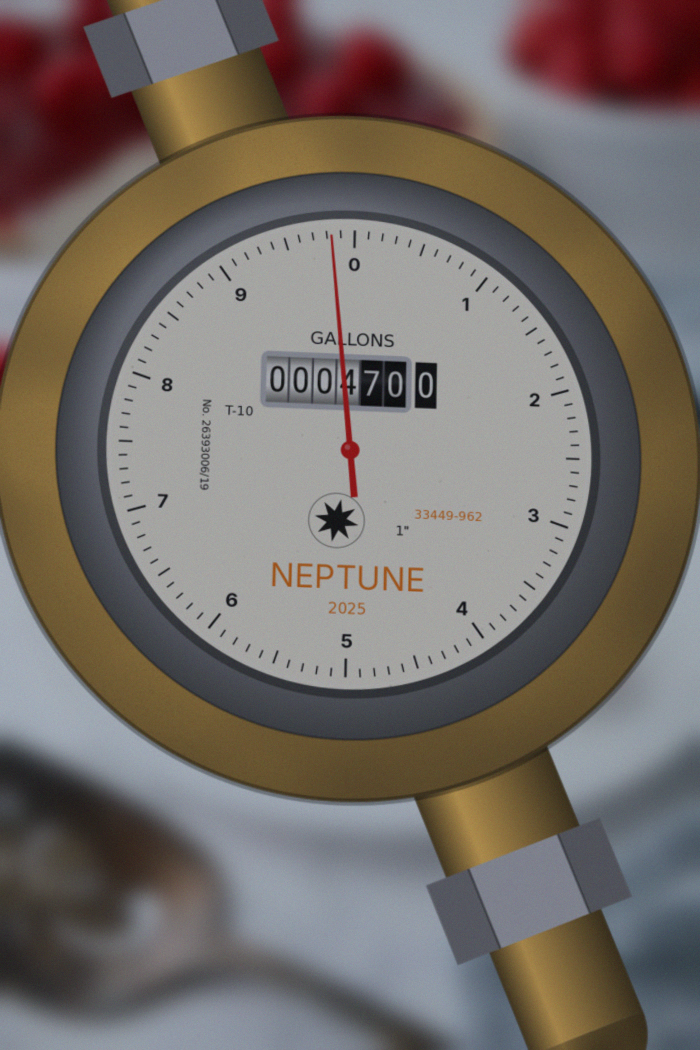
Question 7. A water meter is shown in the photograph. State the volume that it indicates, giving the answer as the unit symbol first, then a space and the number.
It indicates gal 4699.8
